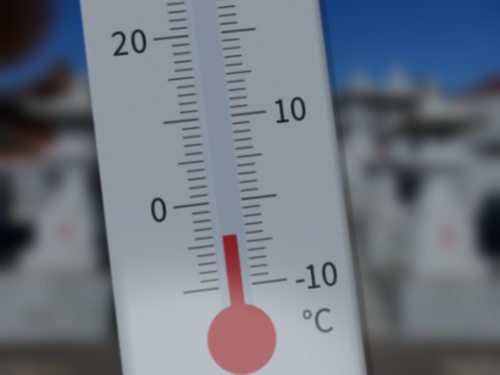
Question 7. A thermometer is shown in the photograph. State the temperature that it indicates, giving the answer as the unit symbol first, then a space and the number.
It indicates °C -4
